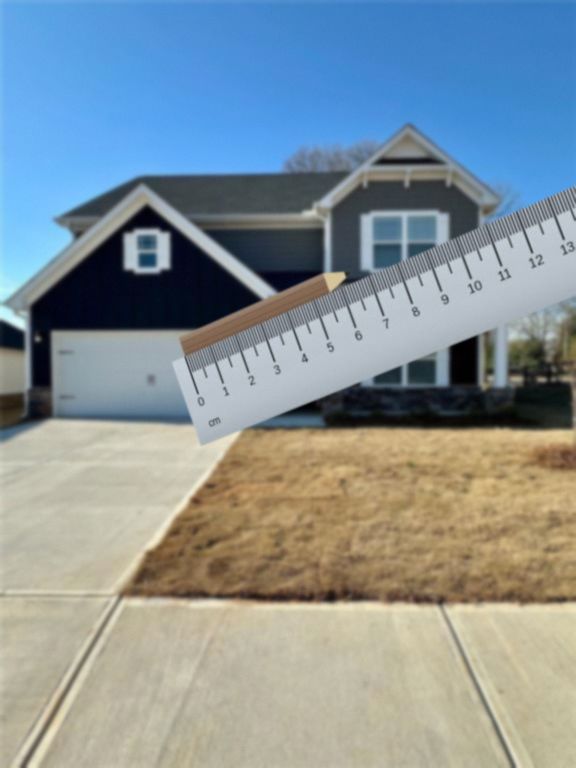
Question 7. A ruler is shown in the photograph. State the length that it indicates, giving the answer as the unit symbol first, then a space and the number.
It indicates cm 6.5
